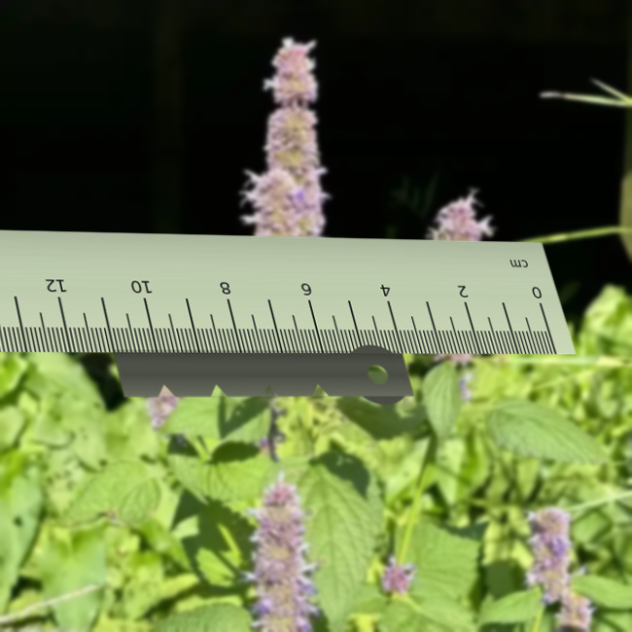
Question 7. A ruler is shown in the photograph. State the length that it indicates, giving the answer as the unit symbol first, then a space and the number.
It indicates cm 7
